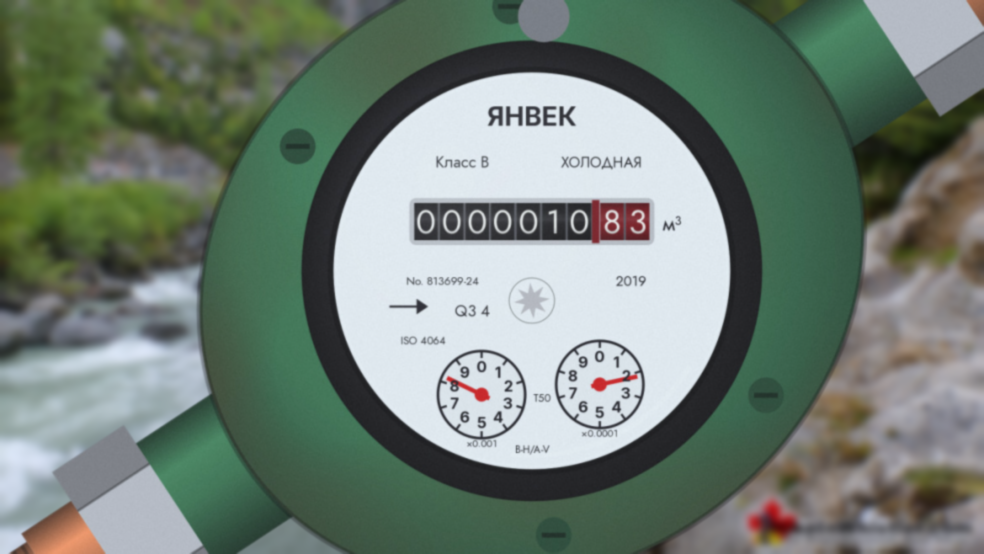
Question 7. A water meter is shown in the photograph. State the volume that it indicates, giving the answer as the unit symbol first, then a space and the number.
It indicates m³ 10.8382
